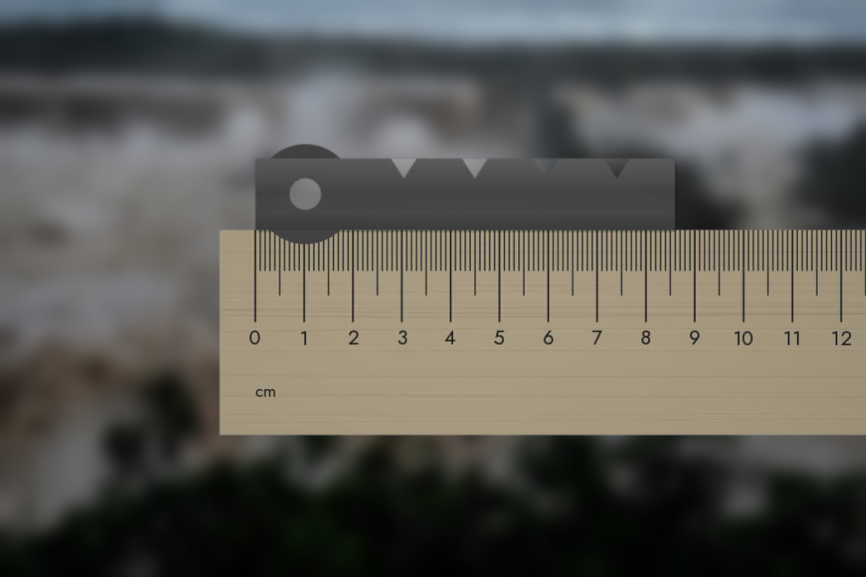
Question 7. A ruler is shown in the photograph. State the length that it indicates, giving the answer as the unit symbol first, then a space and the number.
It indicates cm 8.6
